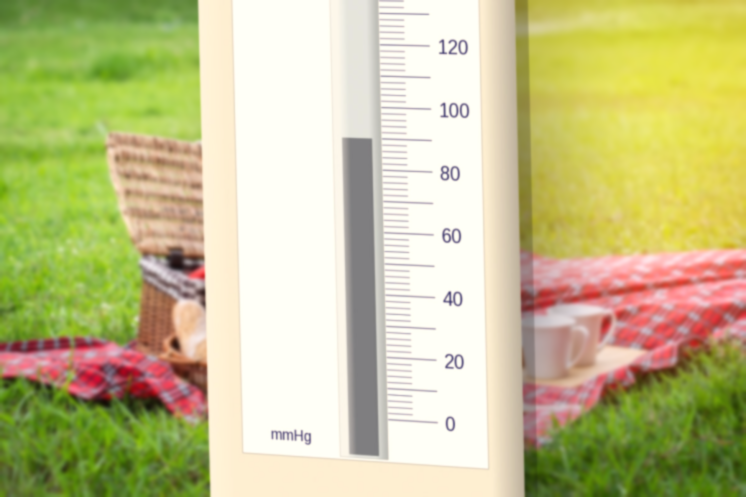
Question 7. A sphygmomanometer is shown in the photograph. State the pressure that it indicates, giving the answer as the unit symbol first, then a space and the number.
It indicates mmHg 90
